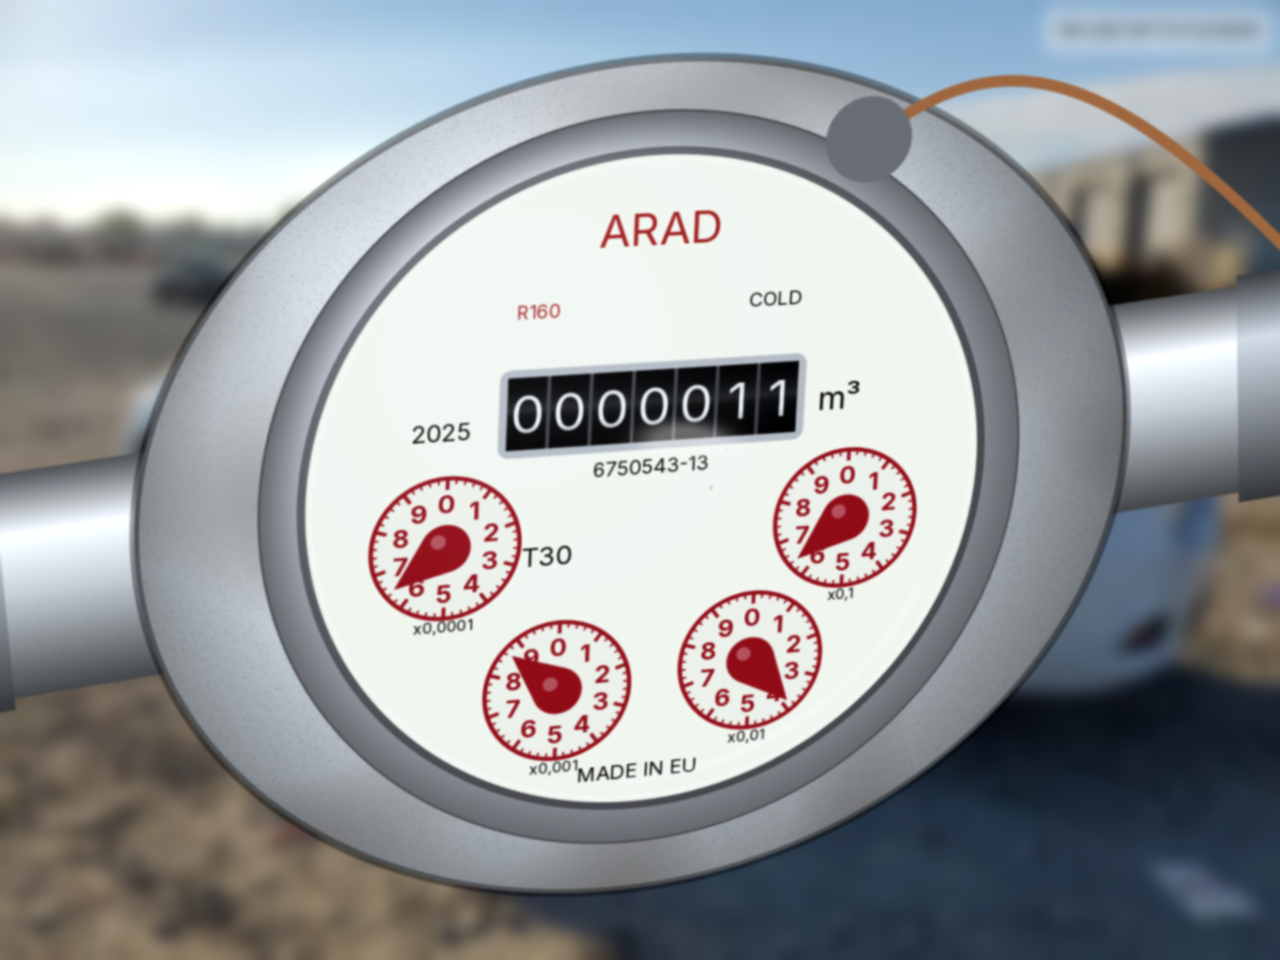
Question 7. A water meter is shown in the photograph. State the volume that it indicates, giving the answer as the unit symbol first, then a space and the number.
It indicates m³ 11.6386
